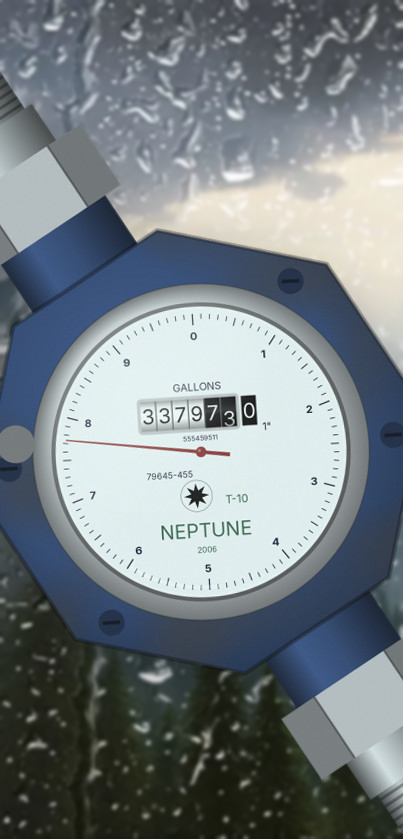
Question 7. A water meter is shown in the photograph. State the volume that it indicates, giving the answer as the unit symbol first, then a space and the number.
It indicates gal 3379727.7
